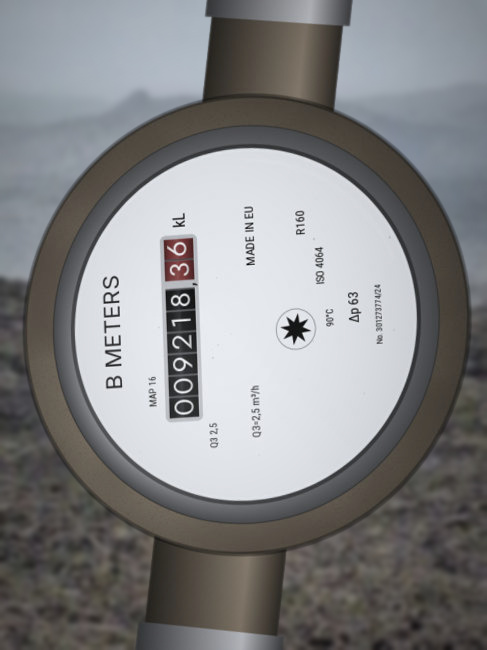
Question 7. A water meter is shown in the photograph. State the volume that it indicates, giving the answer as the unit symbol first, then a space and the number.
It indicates kL 9218.36
